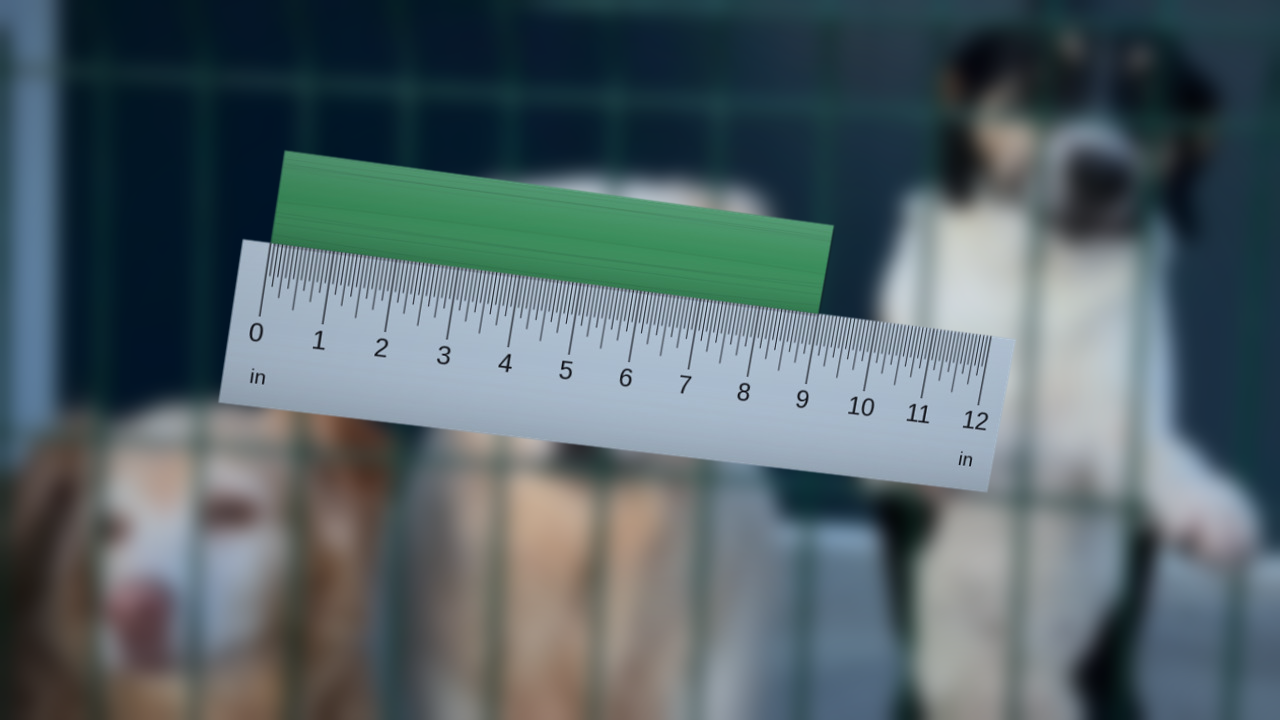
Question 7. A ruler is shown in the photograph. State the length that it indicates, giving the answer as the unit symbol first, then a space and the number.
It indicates in 9
